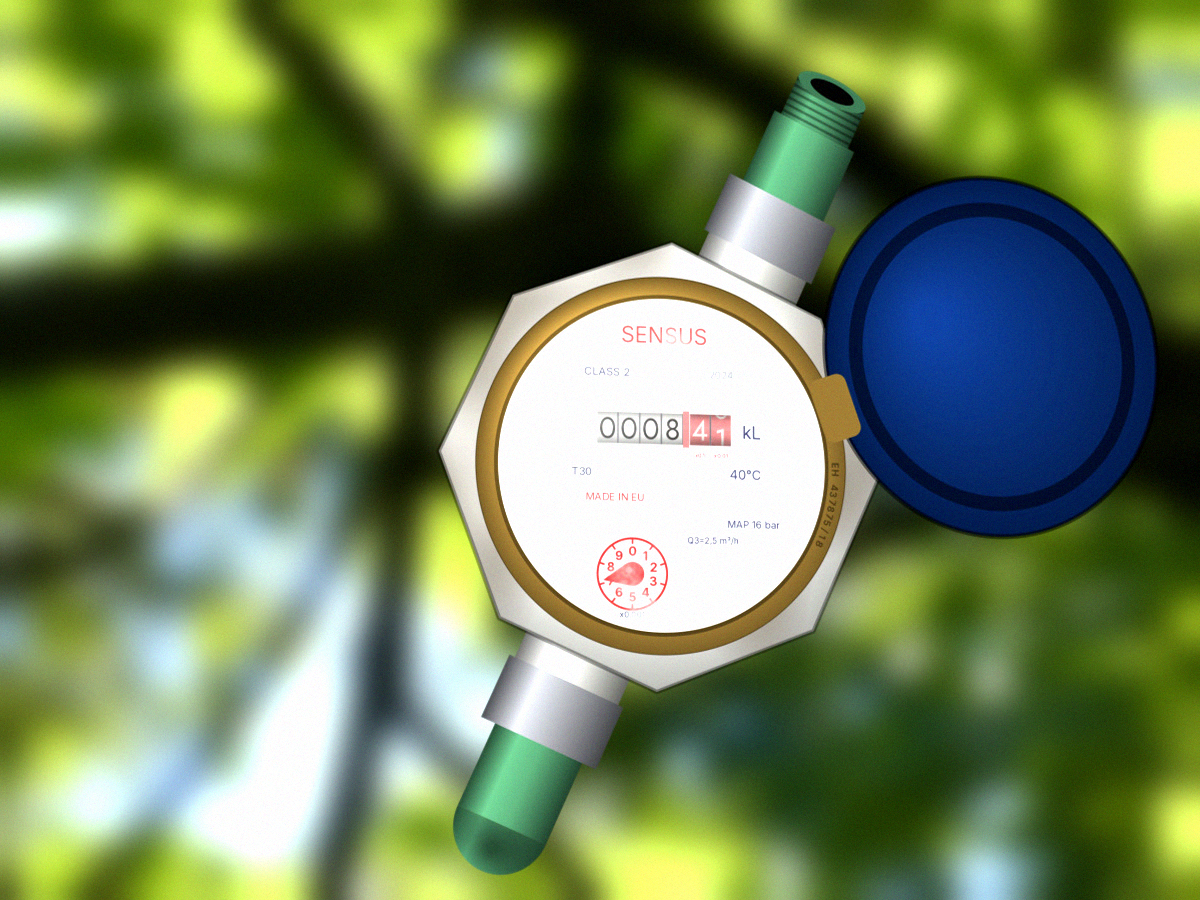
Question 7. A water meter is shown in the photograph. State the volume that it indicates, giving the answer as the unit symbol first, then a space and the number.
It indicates kL 8.407
